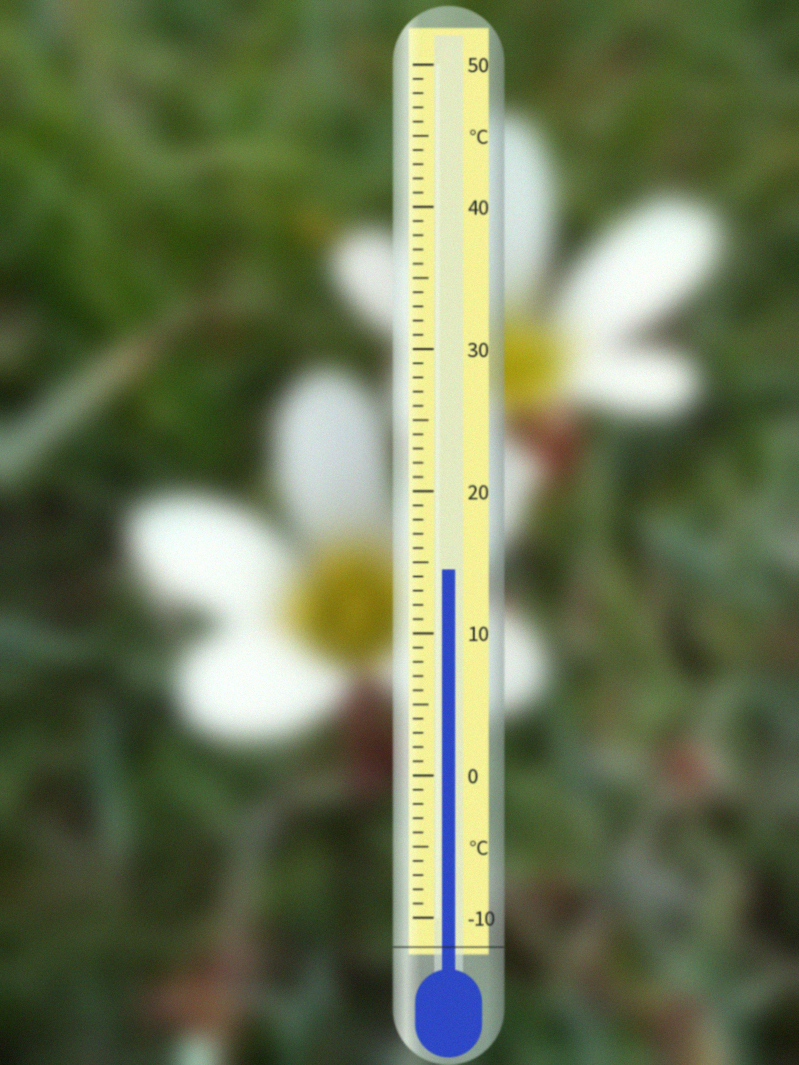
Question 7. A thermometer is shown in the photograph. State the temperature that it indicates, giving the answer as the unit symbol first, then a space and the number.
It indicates °C 14.5
